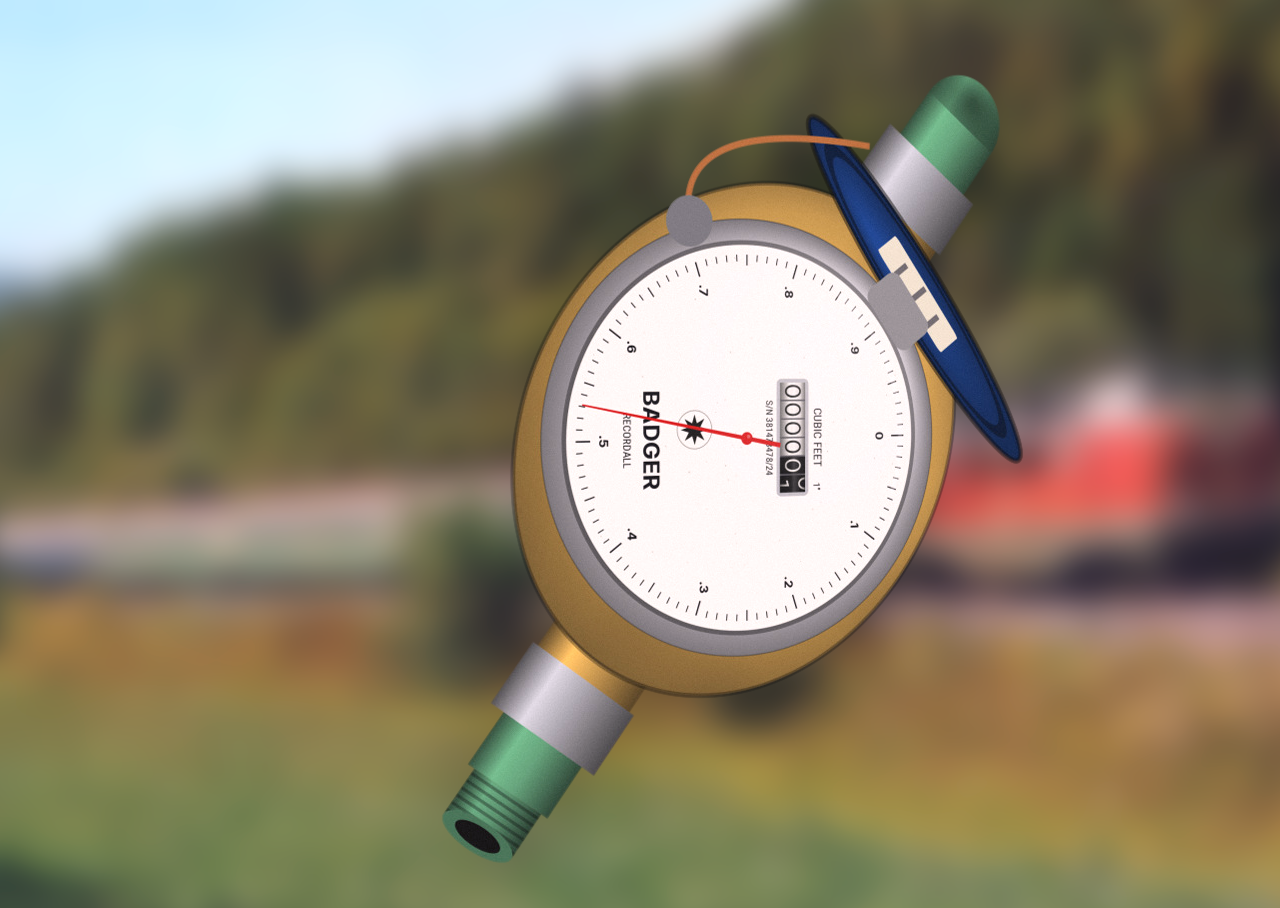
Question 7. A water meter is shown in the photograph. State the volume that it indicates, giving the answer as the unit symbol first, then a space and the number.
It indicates ft³ 0.53
